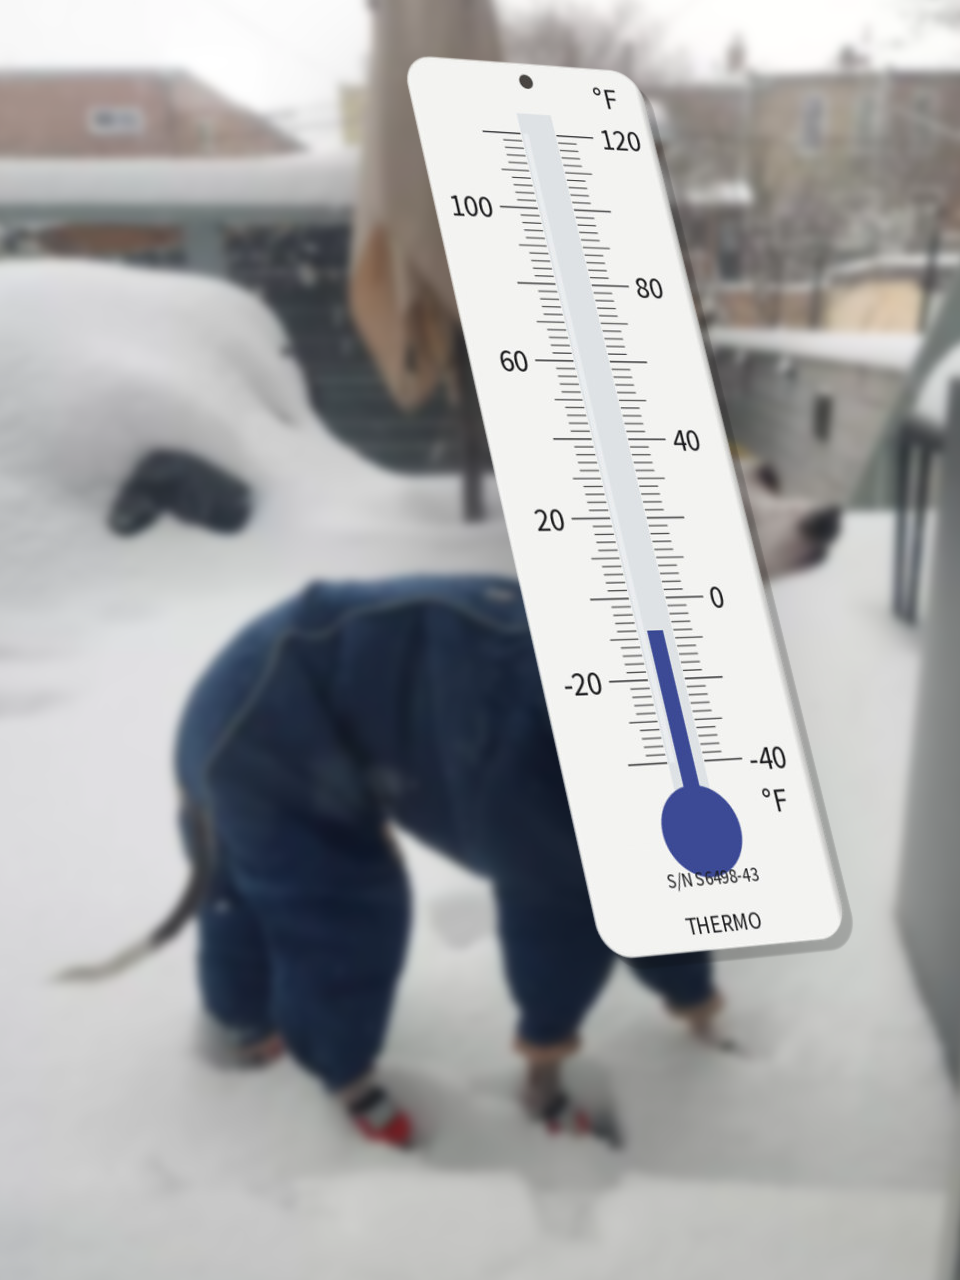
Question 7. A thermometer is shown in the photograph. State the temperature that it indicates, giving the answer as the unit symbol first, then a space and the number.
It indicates °F -8
